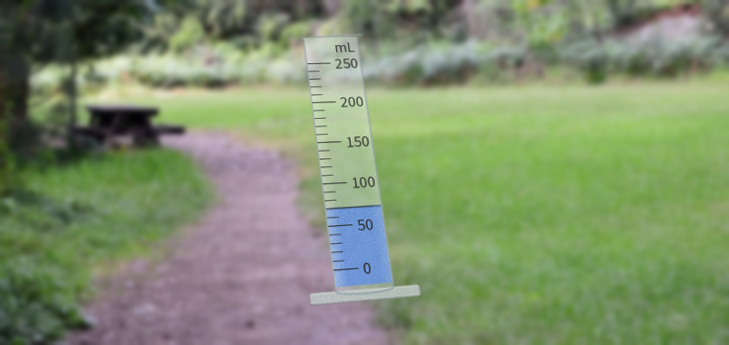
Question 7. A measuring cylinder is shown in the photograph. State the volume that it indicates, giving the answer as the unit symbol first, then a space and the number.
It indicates mL 70
